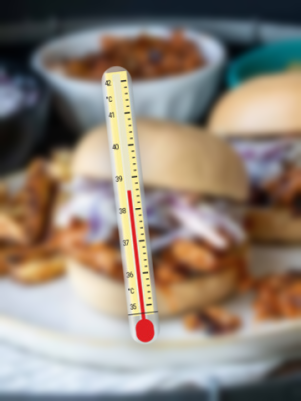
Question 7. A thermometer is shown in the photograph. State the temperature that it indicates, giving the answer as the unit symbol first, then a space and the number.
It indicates °C 38.6
